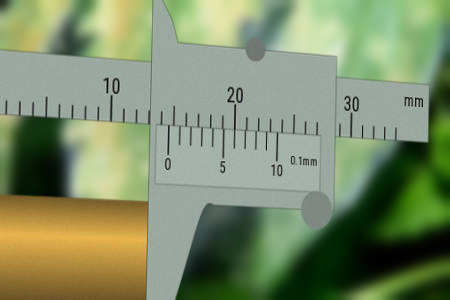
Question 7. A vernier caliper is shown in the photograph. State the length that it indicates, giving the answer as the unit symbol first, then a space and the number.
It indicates mm 14.6
